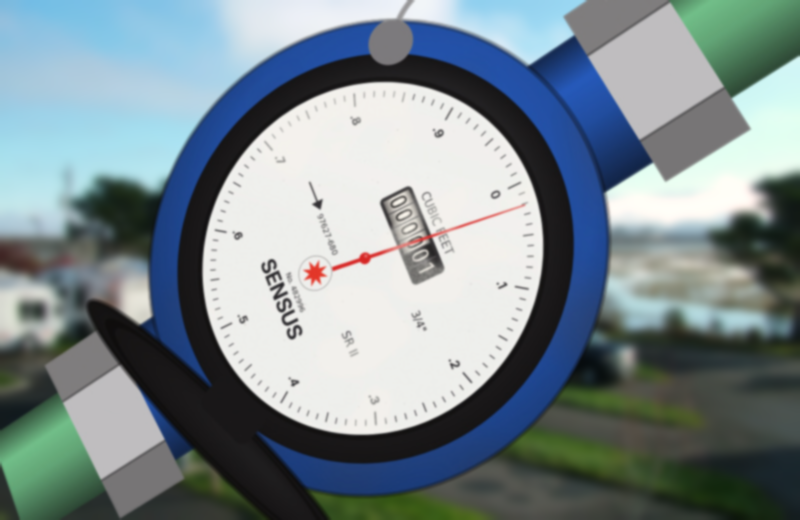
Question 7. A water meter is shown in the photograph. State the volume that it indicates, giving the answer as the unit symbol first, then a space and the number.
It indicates ft³ 1.02
